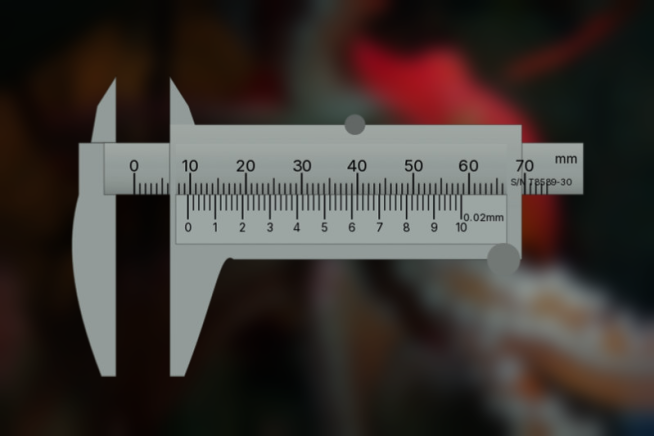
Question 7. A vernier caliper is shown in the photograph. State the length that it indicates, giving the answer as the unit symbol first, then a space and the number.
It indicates mm 9.6
